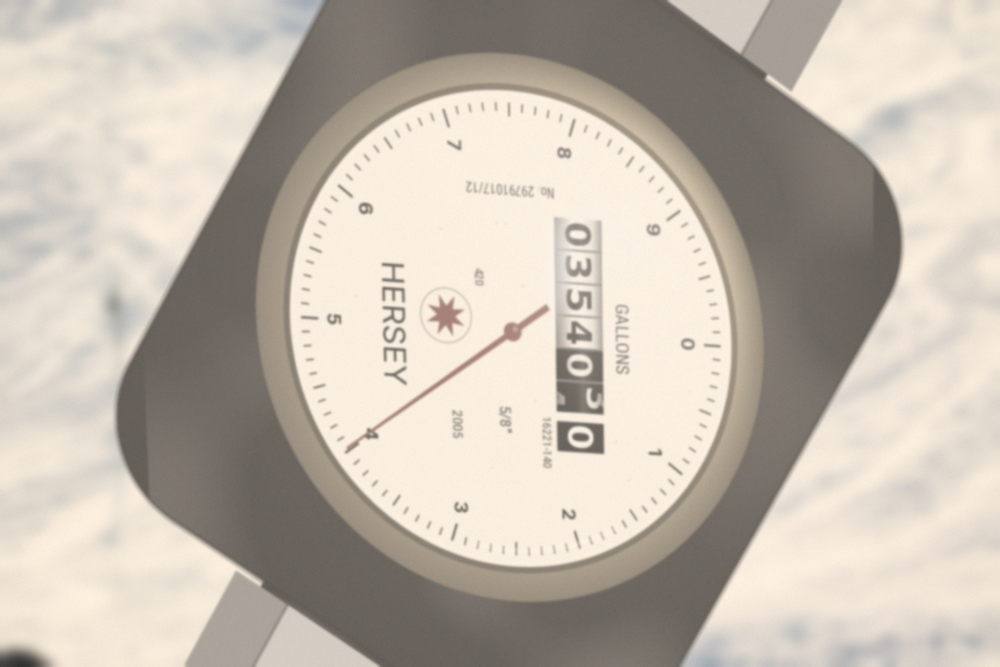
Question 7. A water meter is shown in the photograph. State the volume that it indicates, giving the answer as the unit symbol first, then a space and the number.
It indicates gal 354034.0
